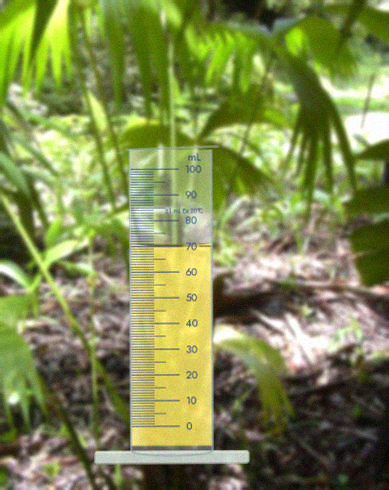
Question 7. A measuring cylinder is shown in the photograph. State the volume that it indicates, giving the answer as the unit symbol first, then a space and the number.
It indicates mL 70
